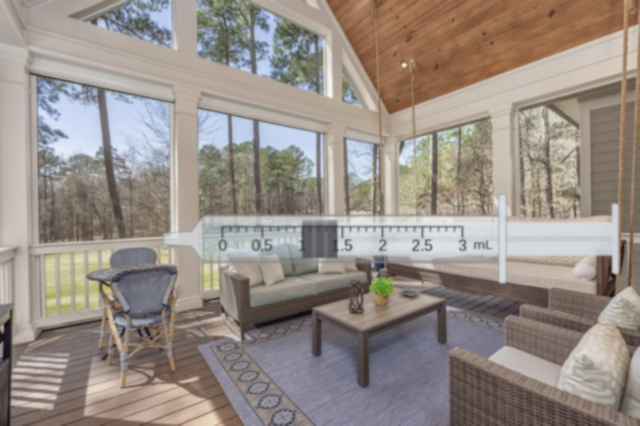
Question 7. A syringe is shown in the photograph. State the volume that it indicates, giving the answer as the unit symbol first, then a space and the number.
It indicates mL 1
